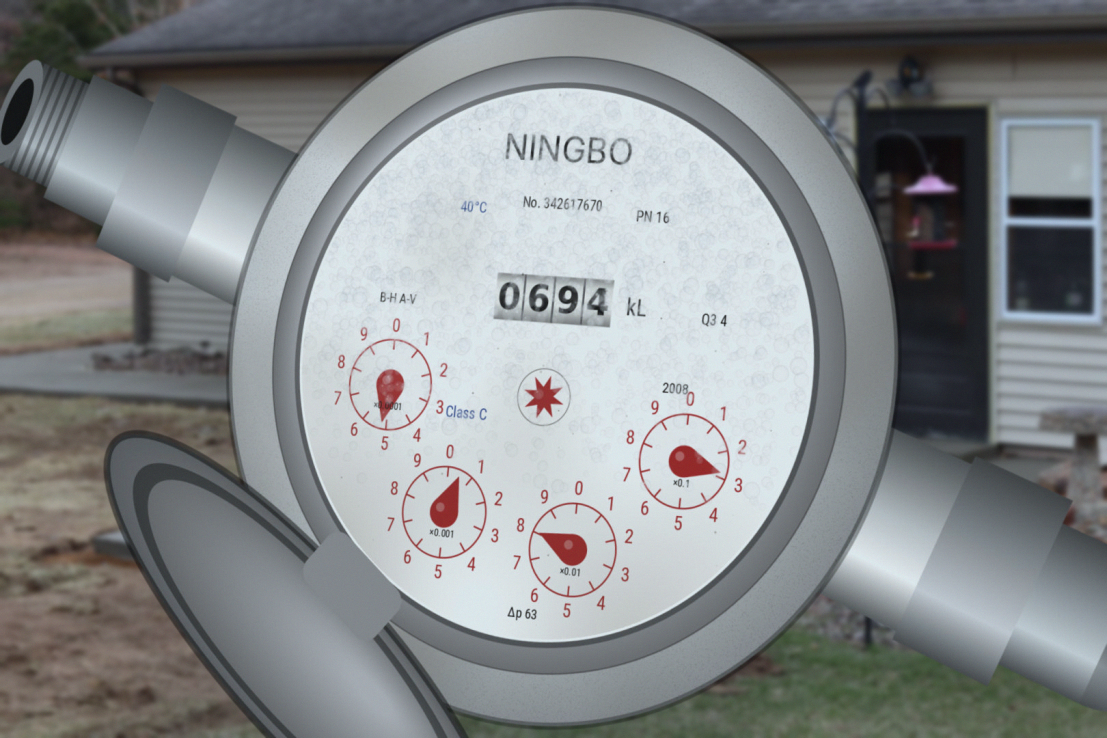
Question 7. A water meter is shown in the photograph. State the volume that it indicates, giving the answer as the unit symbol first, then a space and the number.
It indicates kL 694.2805
